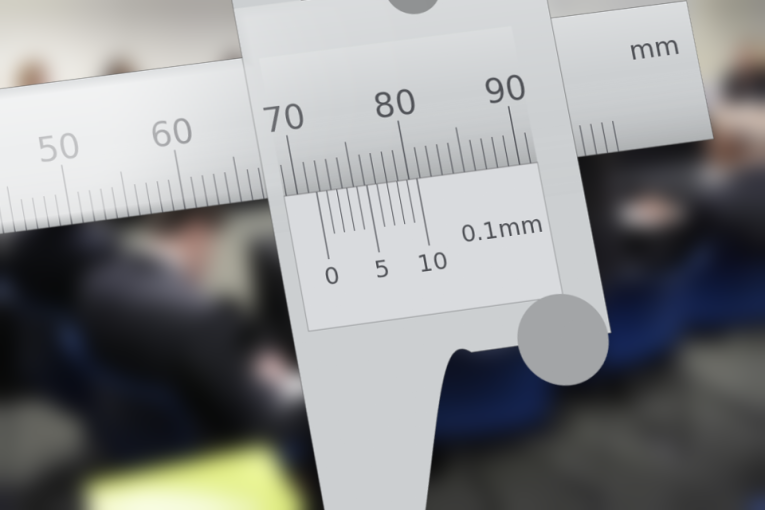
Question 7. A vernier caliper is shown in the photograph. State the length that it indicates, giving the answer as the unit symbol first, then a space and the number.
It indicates mm 71.7
